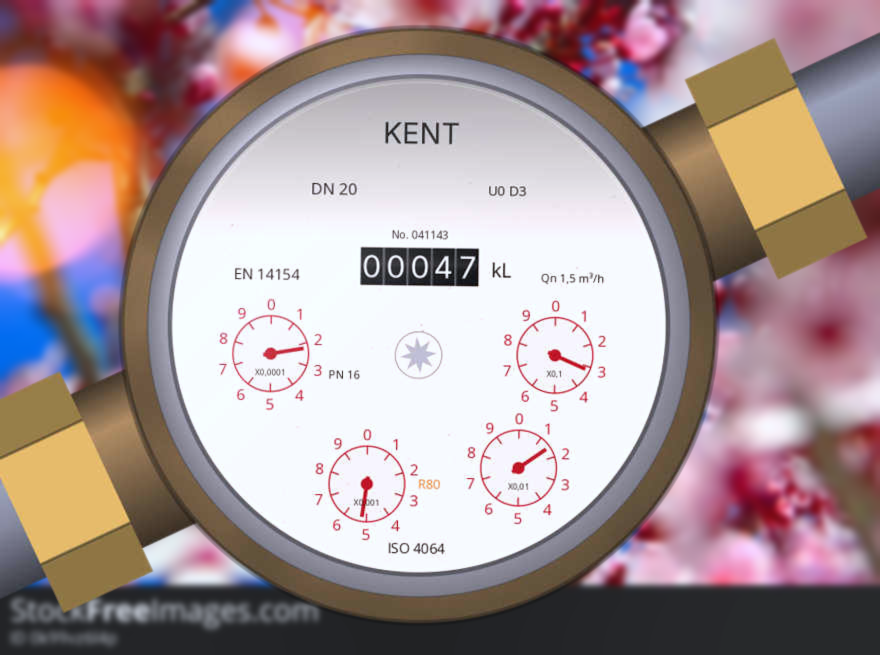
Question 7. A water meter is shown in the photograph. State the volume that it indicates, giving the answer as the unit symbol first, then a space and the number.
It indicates kL 47.3152
